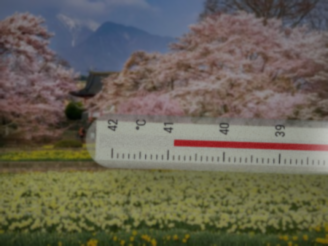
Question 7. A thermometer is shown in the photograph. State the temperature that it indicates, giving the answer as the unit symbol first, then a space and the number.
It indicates °C 40.9
